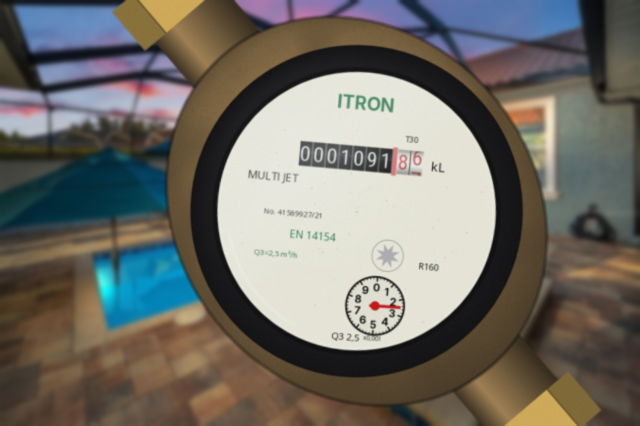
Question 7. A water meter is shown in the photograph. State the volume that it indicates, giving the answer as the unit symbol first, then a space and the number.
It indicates kL 1091.862
